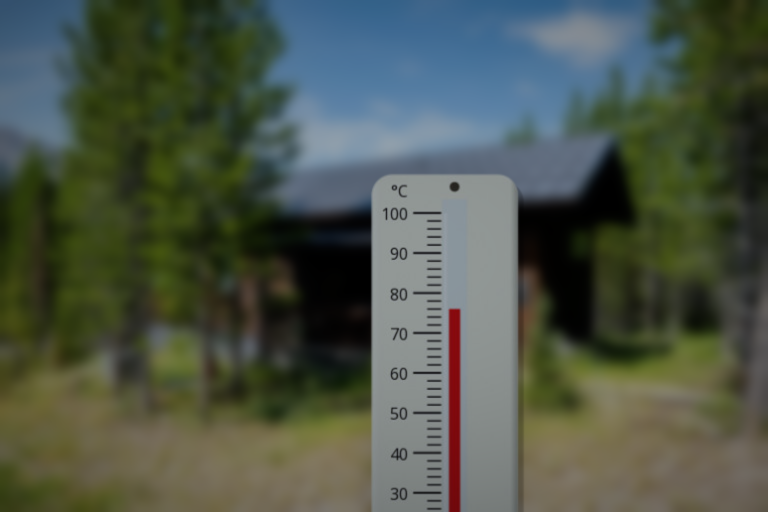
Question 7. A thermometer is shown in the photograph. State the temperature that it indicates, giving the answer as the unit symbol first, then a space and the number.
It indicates °C 76
